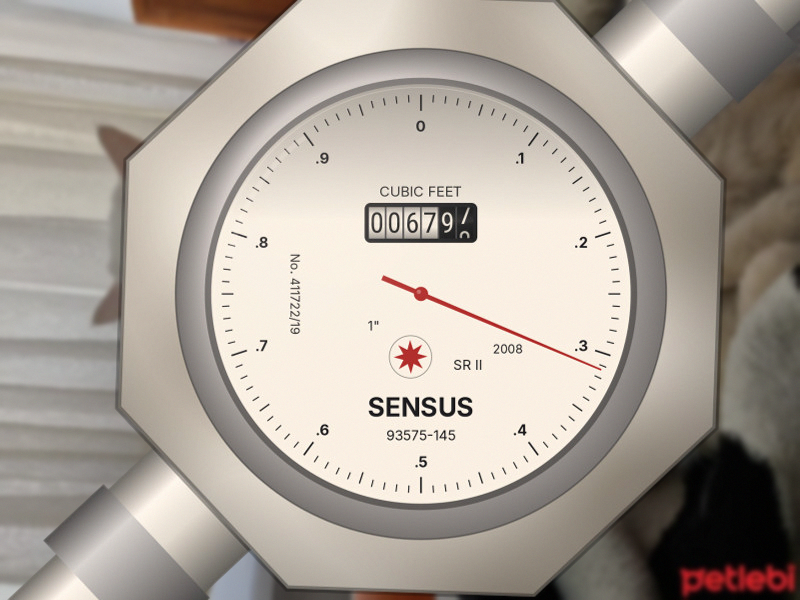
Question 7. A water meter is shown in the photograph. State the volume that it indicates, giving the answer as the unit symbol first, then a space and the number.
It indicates ft³ 6797.31
